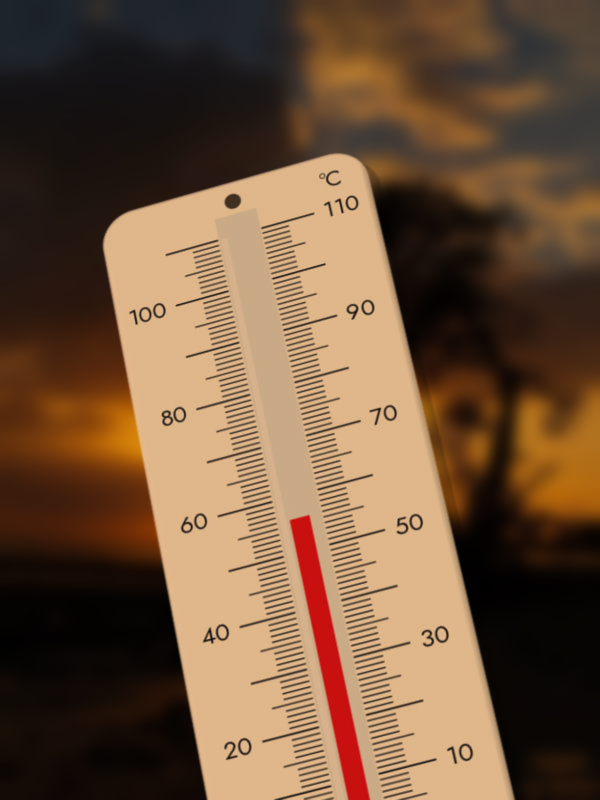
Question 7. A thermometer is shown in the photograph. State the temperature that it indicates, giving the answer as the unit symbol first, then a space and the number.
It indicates °C 56
